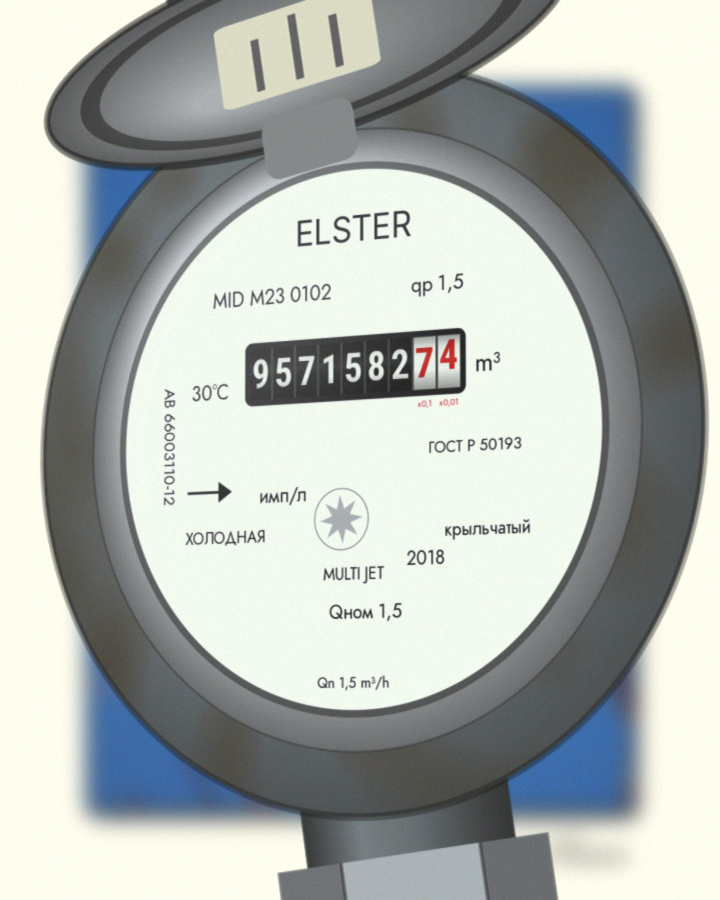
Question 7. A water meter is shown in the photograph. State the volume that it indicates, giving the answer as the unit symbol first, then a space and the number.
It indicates m³ 9571582.74
